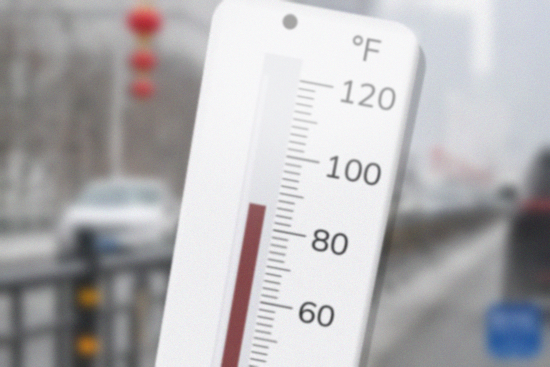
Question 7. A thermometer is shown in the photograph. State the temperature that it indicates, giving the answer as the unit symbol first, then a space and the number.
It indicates °F 86
